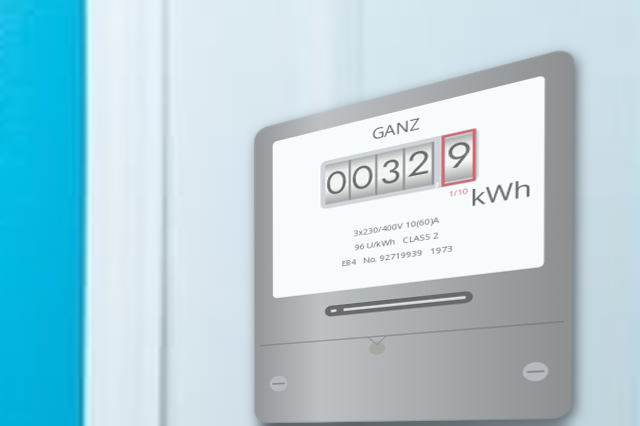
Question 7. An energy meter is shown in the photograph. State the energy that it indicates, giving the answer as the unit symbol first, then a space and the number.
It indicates kWh 32.9
